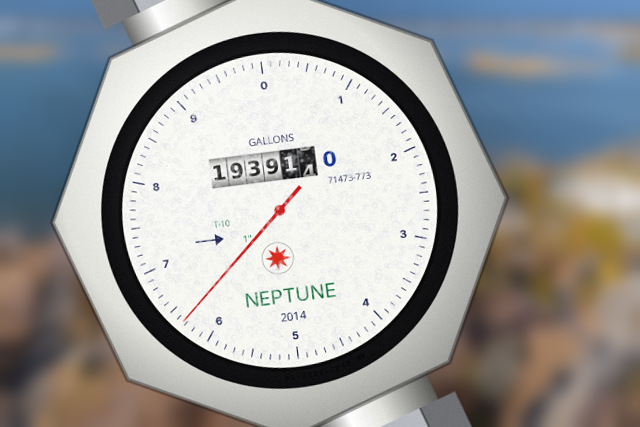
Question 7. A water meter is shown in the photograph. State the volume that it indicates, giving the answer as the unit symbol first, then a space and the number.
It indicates gal 1939136.3
